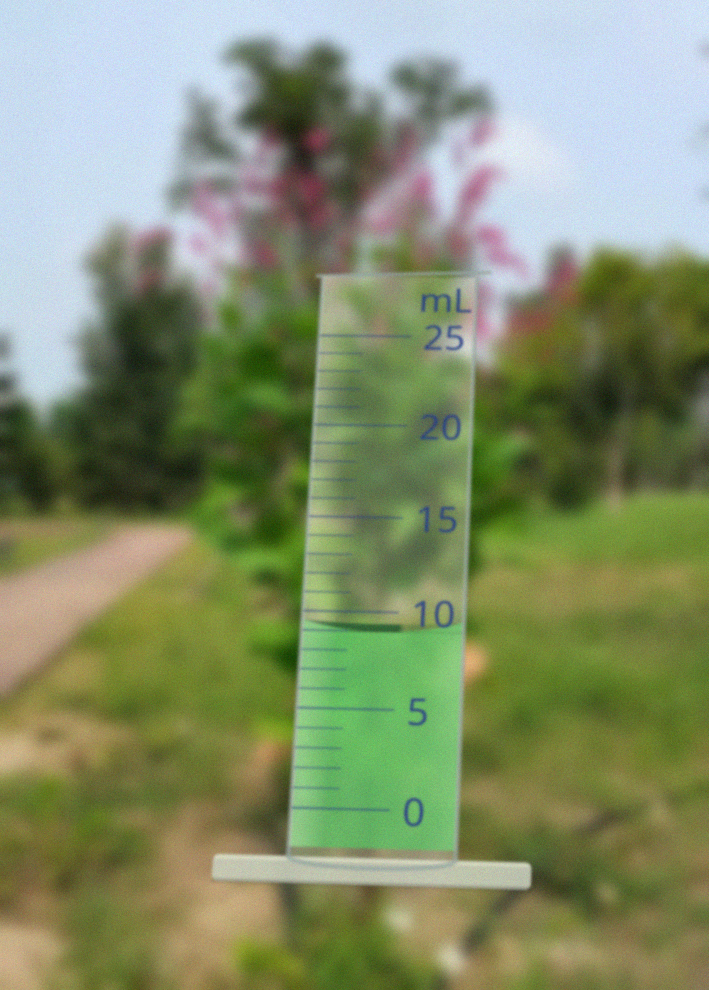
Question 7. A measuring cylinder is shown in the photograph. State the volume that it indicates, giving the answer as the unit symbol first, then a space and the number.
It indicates mL 9
